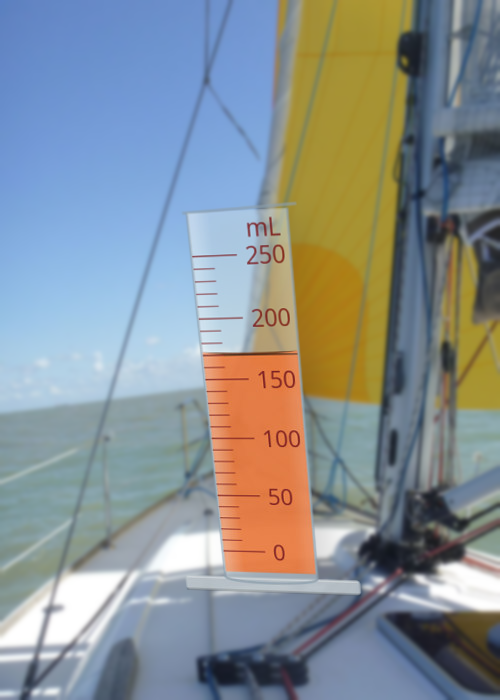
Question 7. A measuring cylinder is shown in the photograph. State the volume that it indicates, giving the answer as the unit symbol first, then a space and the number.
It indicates mL 170
